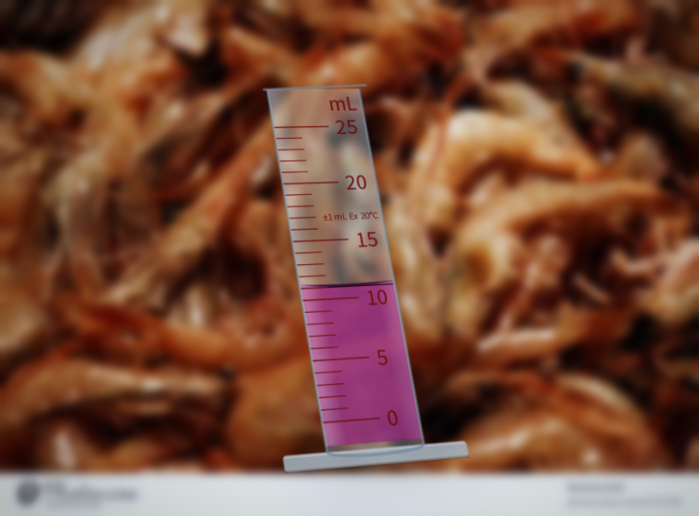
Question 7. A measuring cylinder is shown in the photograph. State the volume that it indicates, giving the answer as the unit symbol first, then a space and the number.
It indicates mL 11
